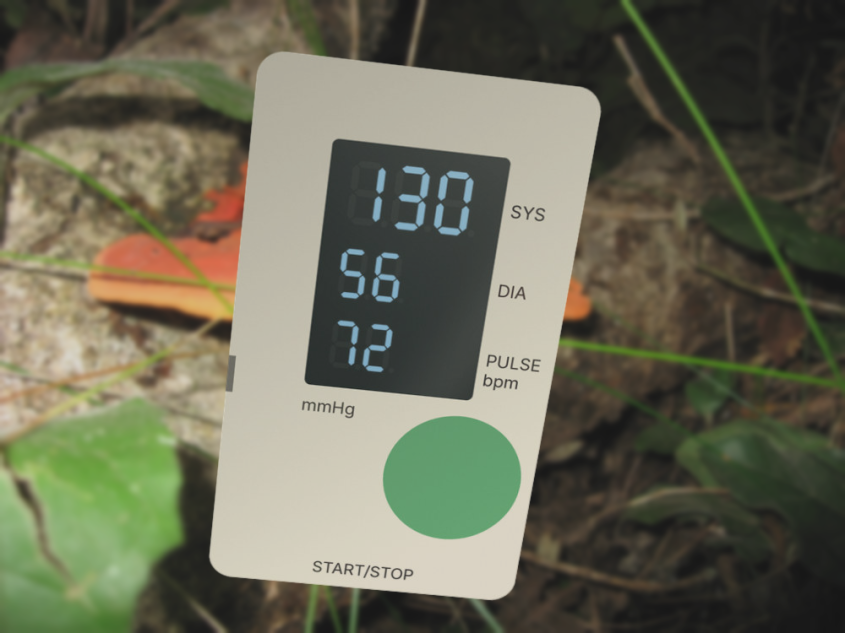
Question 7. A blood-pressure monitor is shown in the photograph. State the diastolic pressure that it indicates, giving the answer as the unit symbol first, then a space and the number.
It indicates mmHg 56
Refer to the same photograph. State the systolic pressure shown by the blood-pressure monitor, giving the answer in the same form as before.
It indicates mmHg 130
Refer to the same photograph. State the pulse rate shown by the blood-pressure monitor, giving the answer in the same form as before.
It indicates bpm 72
